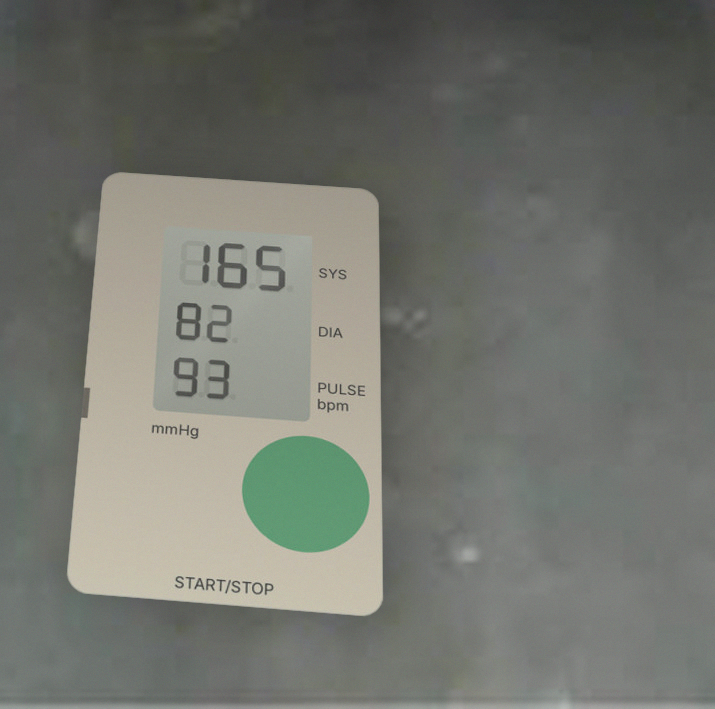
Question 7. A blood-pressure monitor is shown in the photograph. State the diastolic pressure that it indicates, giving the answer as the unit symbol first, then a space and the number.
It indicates mmHg 82
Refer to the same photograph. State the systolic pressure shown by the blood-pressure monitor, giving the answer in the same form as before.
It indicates mmHg 165
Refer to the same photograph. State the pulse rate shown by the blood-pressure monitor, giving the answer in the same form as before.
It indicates bpm 93
